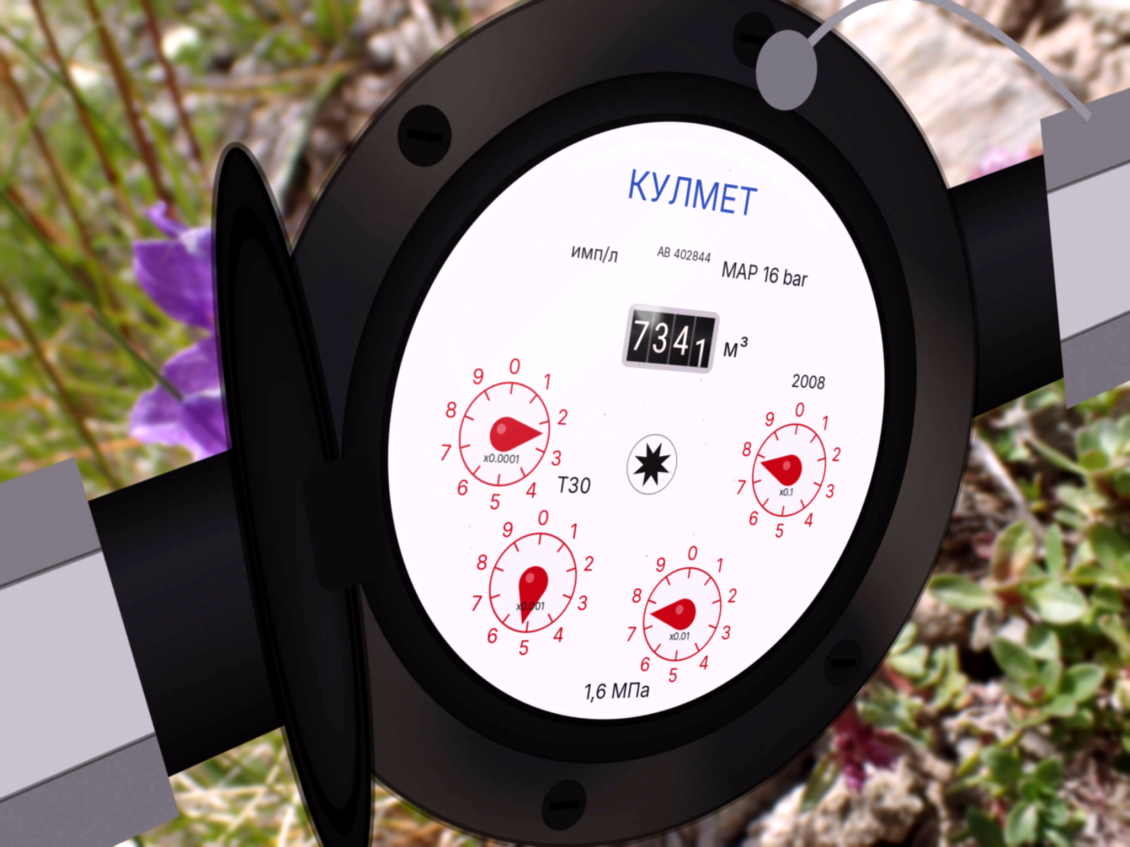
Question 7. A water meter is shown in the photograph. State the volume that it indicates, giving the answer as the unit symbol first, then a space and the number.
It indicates m³ 7340.7752
